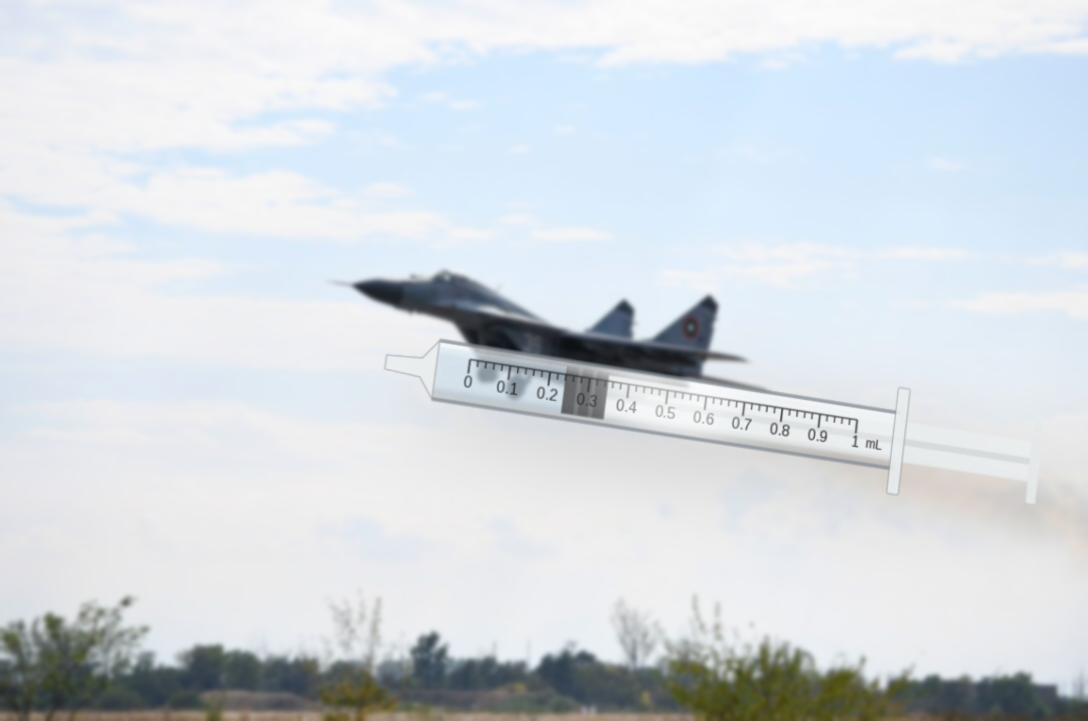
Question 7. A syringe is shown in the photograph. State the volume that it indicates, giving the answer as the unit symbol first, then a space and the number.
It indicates mL 0.24
